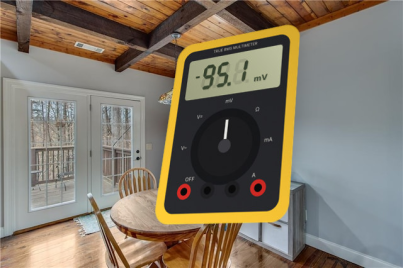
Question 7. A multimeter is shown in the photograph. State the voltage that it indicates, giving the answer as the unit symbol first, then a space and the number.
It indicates mV -95.1
